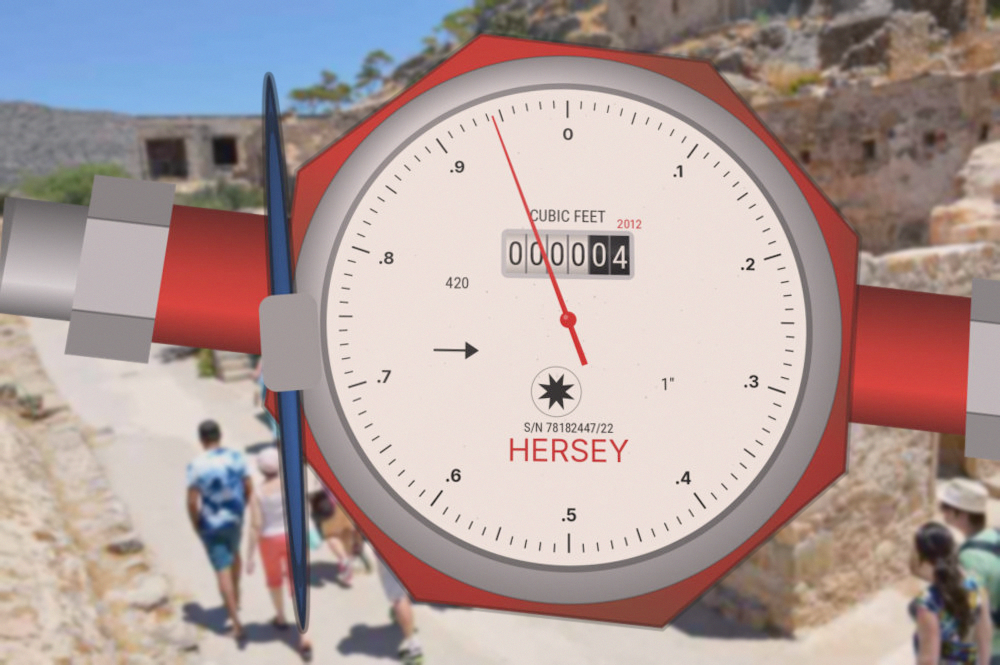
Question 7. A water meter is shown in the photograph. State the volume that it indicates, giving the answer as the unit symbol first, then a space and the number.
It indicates ft³ 3.94
